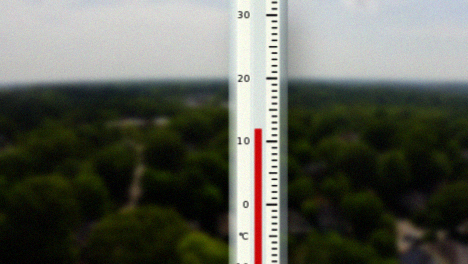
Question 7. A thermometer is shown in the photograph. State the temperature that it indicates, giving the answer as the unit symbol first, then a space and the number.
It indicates °C 12
